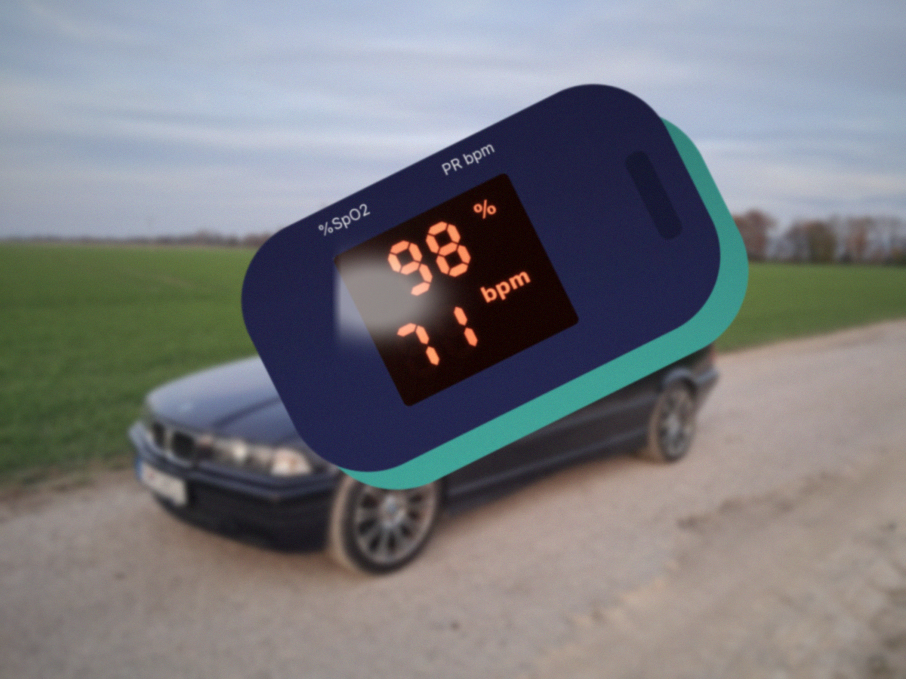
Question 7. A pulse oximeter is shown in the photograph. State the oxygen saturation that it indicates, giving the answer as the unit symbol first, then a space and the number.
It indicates % 98
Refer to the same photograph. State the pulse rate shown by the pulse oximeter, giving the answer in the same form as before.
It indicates bpm 71
